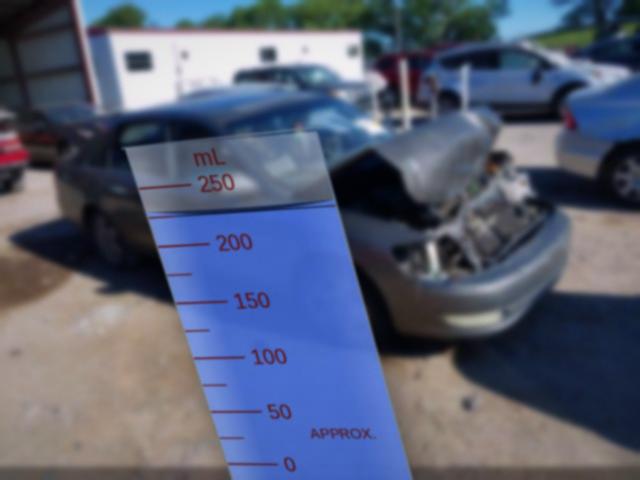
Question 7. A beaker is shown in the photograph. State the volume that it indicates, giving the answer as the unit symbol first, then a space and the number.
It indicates mL 225
